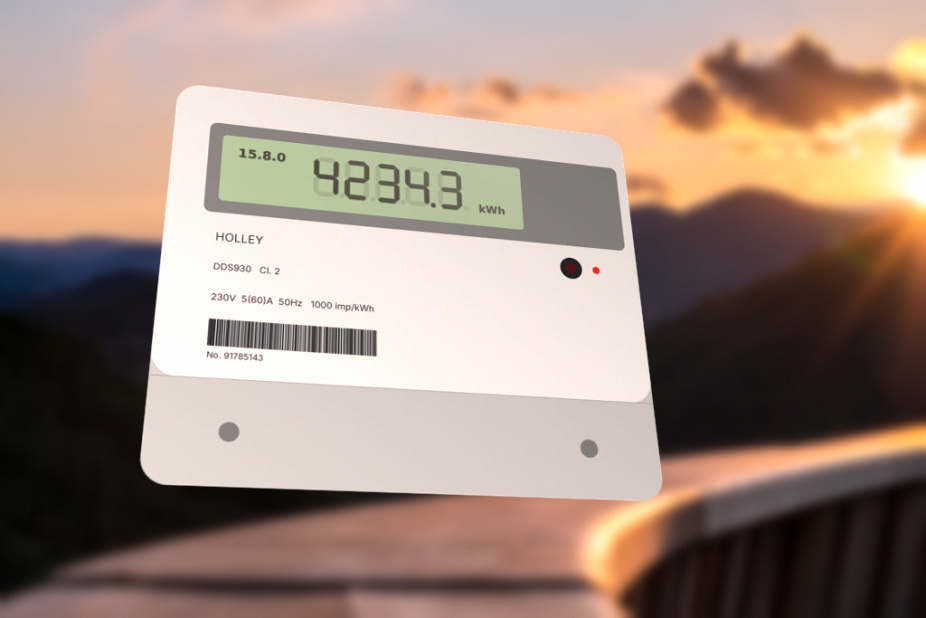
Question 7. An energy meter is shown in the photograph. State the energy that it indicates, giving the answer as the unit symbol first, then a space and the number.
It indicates kWh 4234.3
